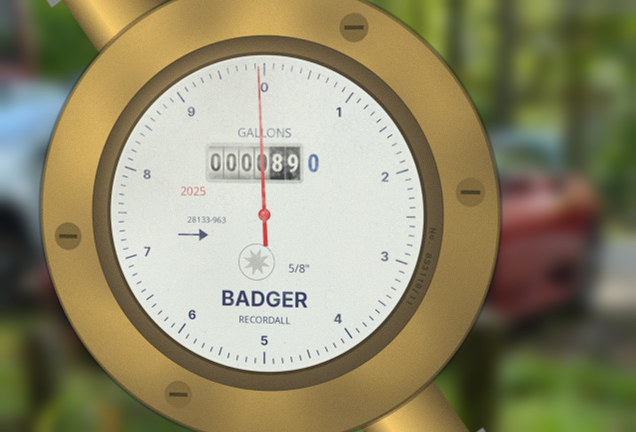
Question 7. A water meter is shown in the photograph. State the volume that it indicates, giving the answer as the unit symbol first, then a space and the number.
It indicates gal 889.9
